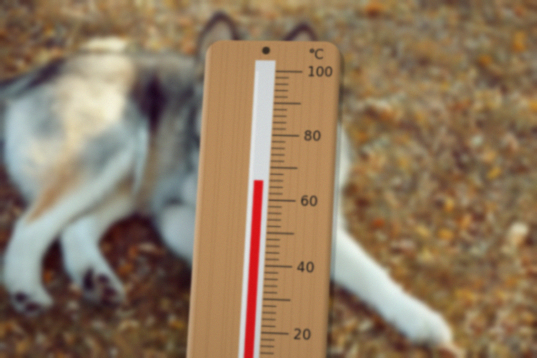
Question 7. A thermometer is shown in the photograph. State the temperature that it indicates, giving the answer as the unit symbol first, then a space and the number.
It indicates °C 66
